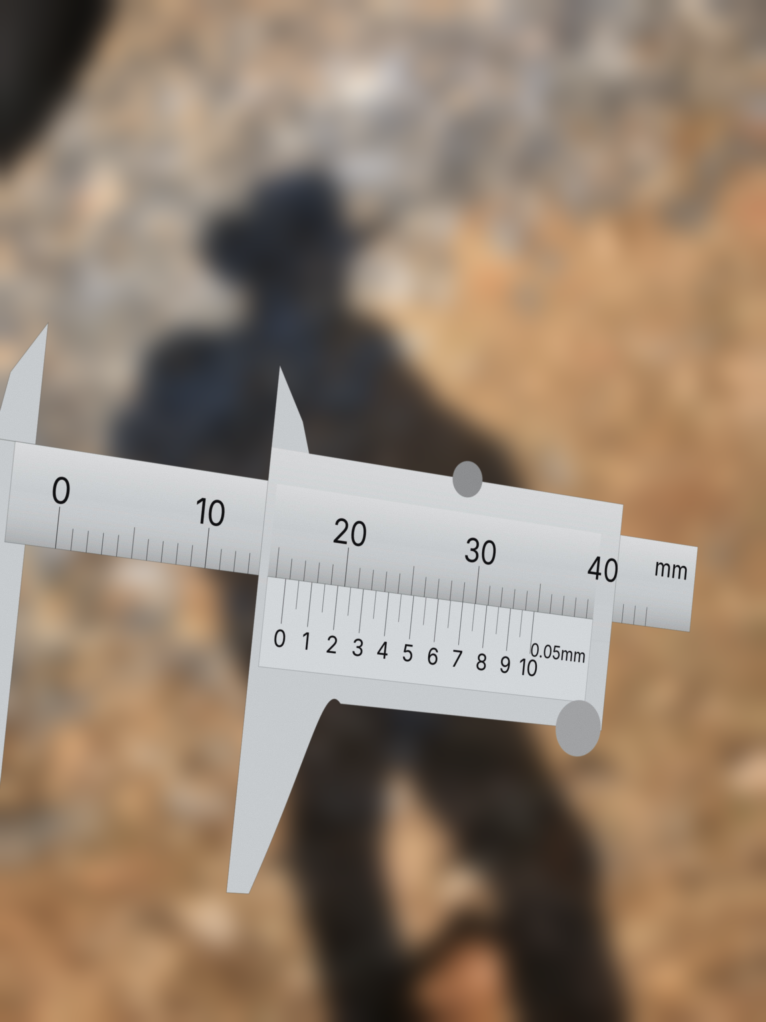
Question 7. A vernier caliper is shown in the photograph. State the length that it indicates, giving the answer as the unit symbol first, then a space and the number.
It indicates mm 15.7
